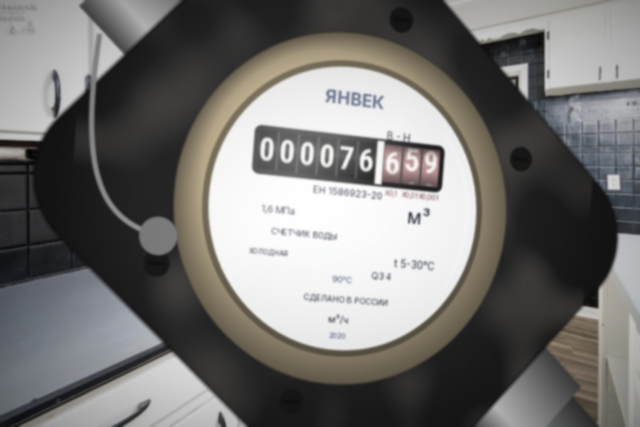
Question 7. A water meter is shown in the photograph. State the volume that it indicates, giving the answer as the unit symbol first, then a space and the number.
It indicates m³ 76.659
